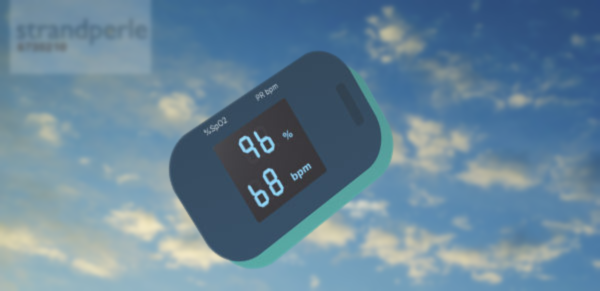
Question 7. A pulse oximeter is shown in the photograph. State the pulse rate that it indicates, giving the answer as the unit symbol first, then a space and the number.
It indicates bpm 68
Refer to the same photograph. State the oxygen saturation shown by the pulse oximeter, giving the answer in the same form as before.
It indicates % 96
